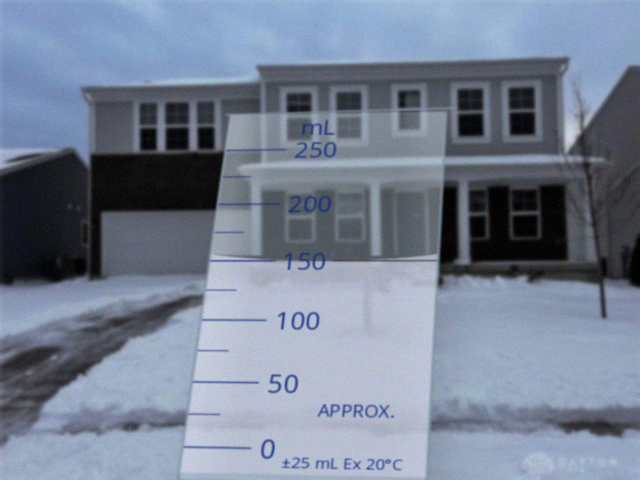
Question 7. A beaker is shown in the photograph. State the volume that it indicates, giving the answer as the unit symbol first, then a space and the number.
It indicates mL 150
